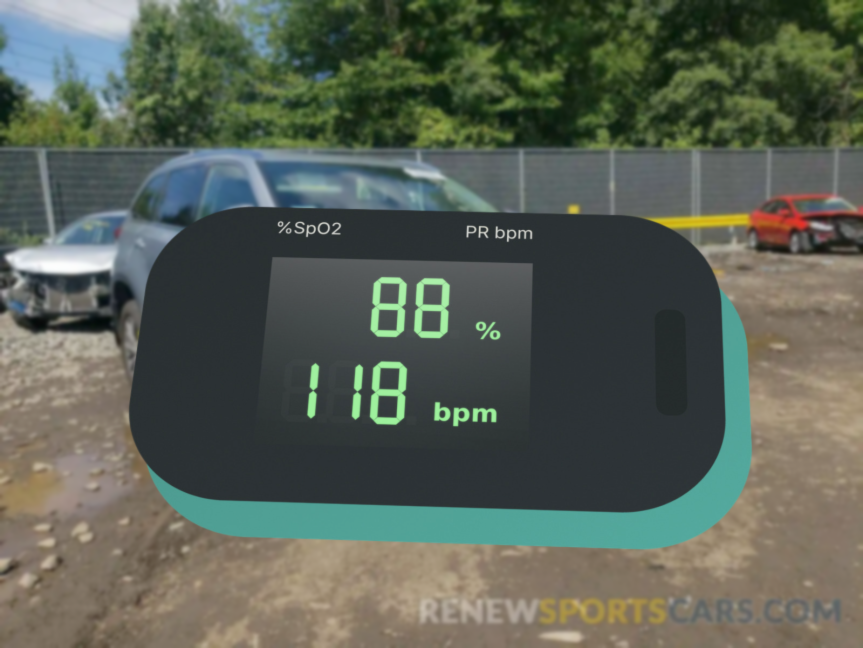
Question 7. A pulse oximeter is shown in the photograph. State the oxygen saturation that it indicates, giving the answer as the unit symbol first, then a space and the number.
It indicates % 88
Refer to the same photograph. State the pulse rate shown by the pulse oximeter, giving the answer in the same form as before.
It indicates bpm 118
